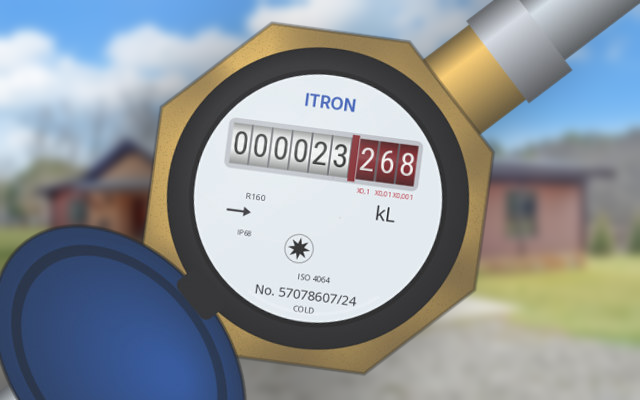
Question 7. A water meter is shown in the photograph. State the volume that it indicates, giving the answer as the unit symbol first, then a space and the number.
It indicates kL 23.268
